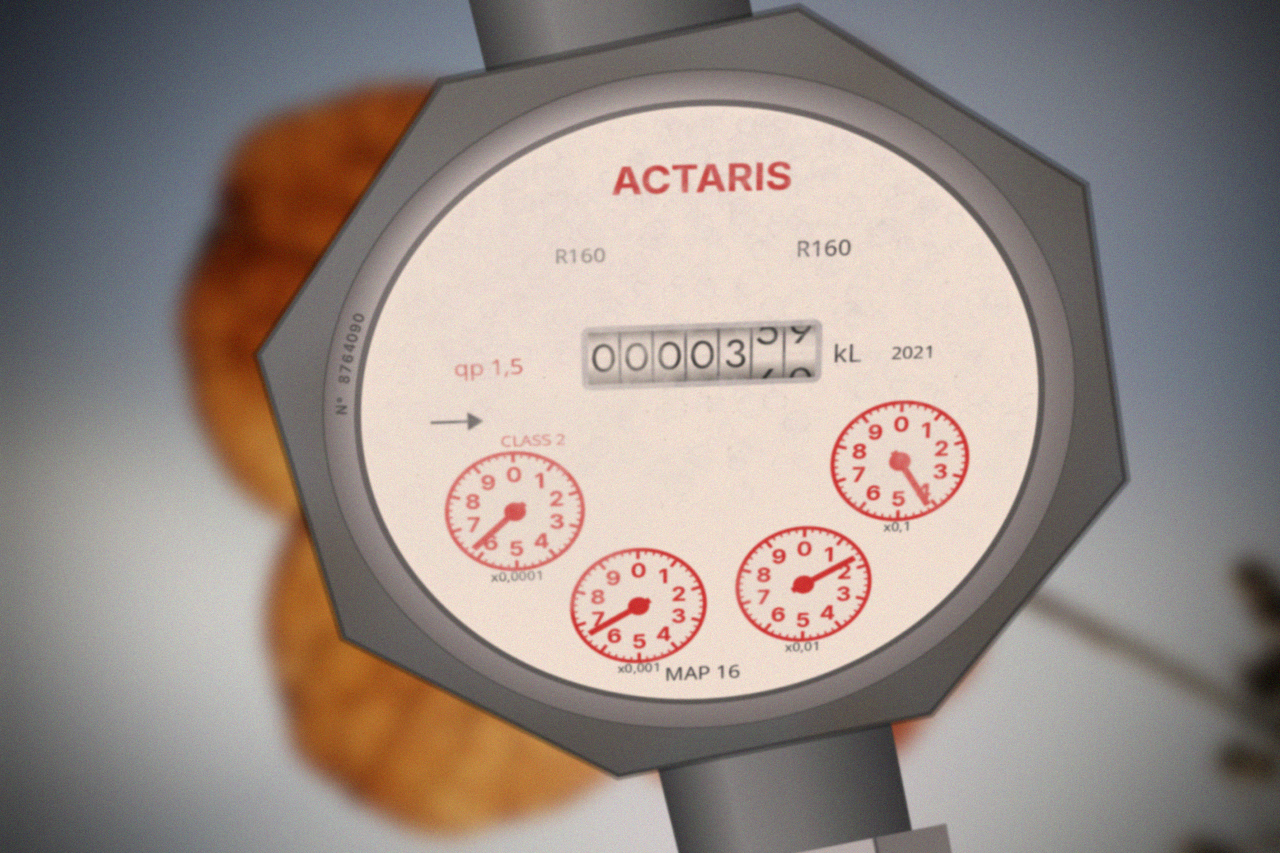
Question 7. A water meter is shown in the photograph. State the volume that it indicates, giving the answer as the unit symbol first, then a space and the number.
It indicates kL 359.4166
